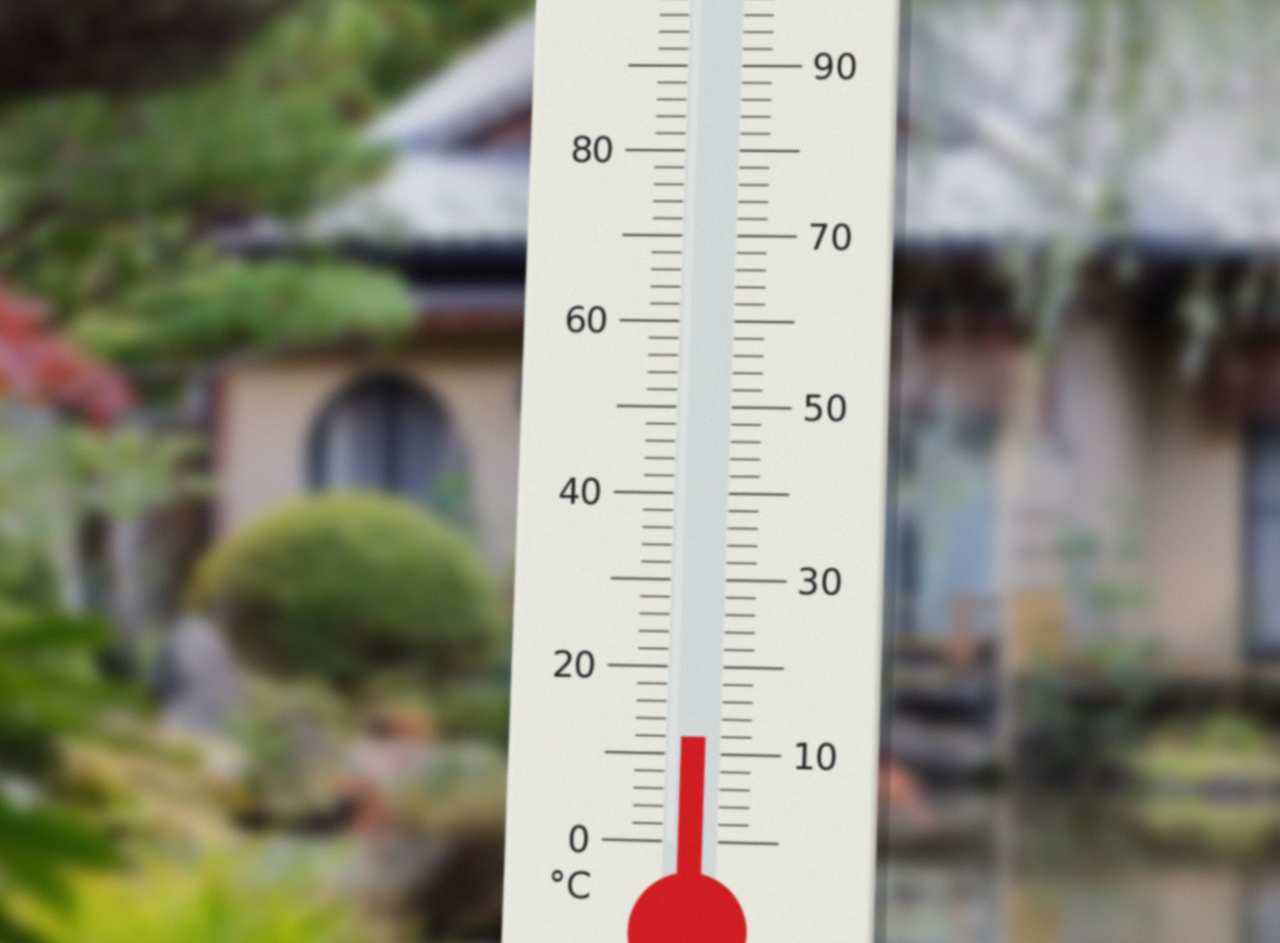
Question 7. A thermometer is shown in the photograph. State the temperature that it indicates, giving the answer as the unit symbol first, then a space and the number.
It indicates °C 12
